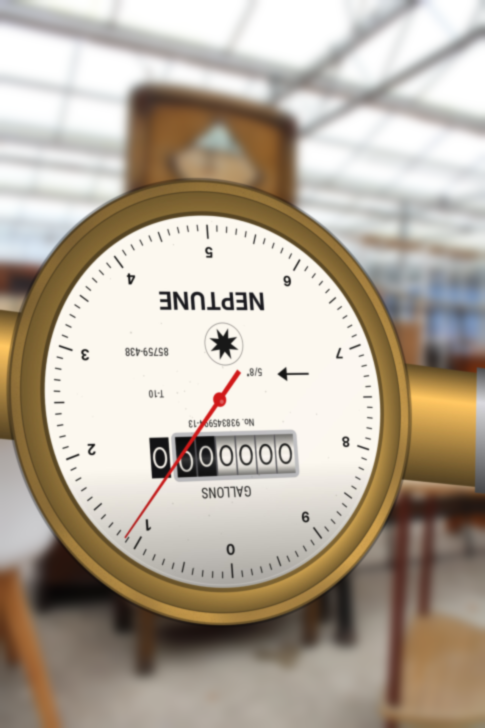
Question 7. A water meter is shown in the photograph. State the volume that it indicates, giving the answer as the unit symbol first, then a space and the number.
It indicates gal 1.1
